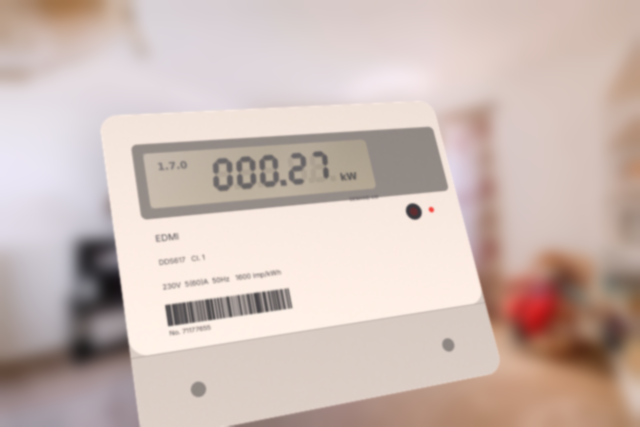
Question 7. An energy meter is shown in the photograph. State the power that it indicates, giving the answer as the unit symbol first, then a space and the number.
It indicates kW 0.27
